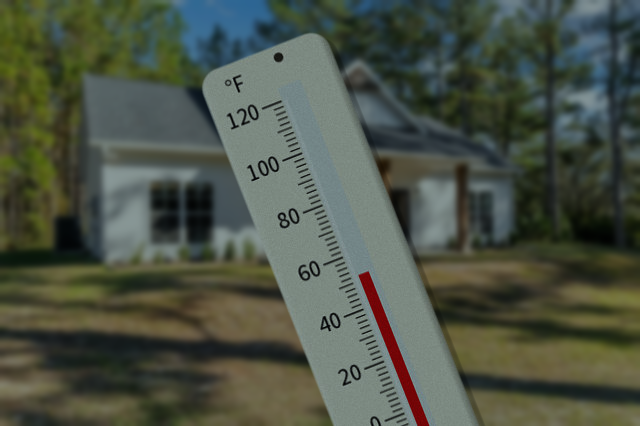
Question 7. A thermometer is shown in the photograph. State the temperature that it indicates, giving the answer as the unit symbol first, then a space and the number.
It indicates °F 52
